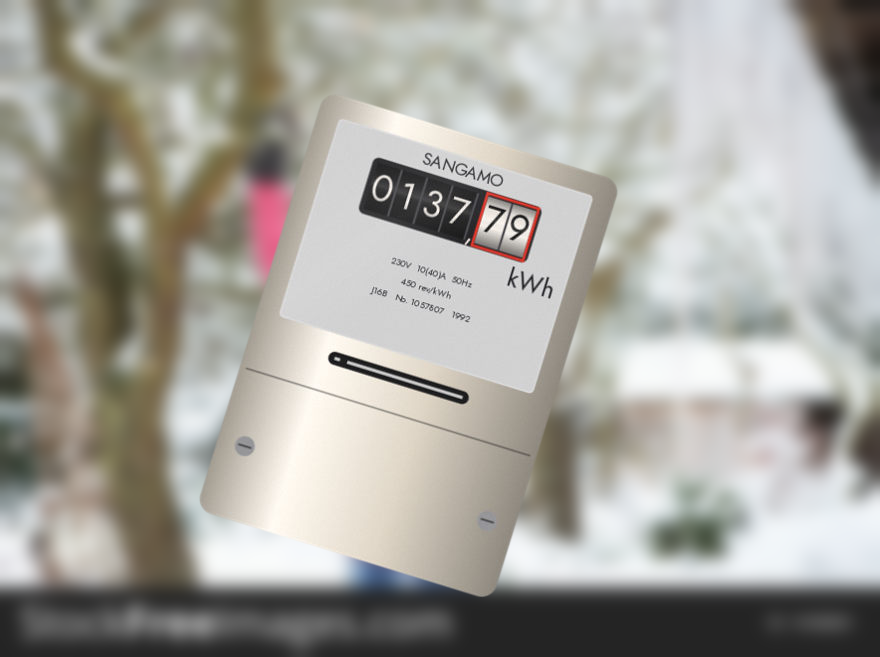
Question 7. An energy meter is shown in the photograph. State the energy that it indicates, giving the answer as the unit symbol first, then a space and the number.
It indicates kWh 137.79
